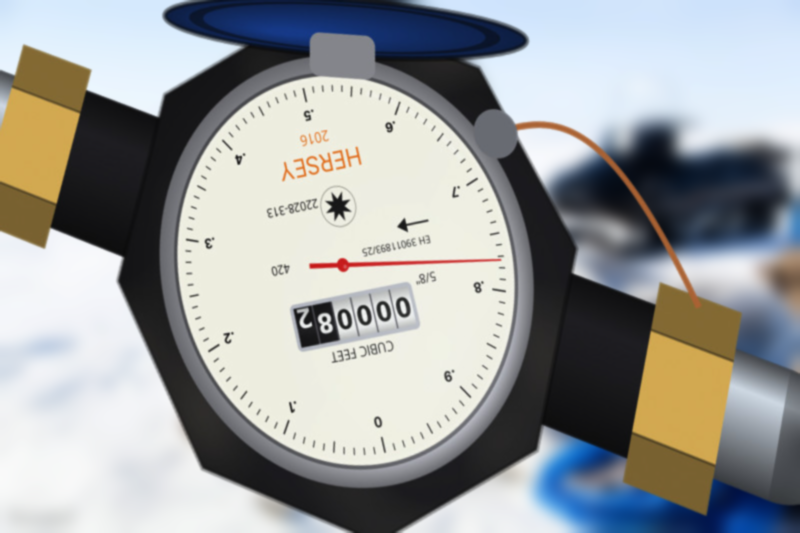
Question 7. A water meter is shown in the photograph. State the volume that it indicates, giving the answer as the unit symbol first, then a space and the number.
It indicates ft³ 81.77
